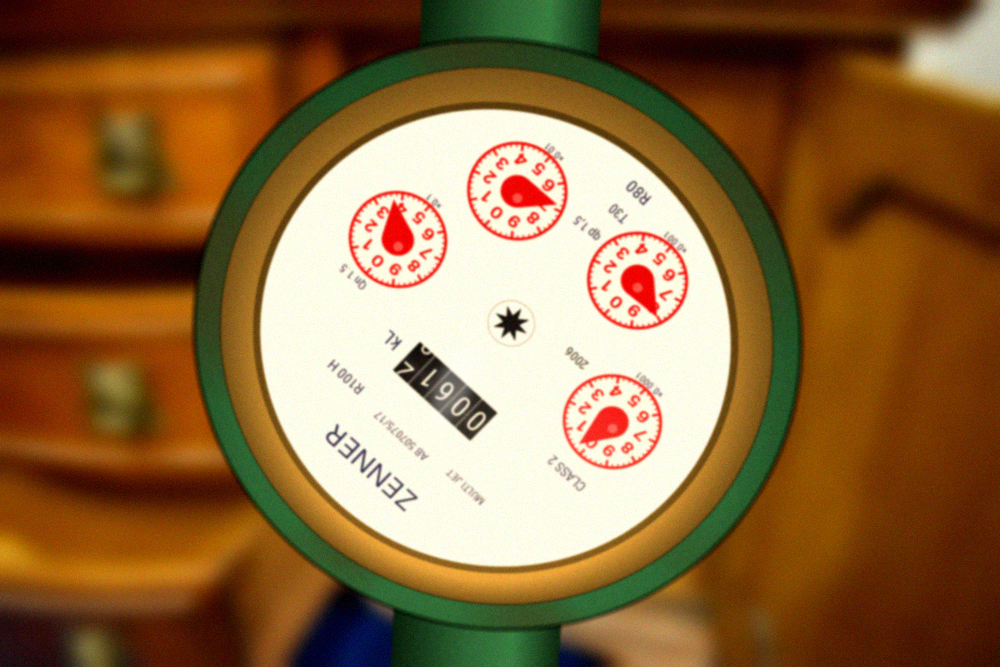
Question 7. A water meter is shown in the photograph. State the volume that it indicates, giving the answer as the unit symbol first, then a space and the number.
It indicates kL 612.3680
